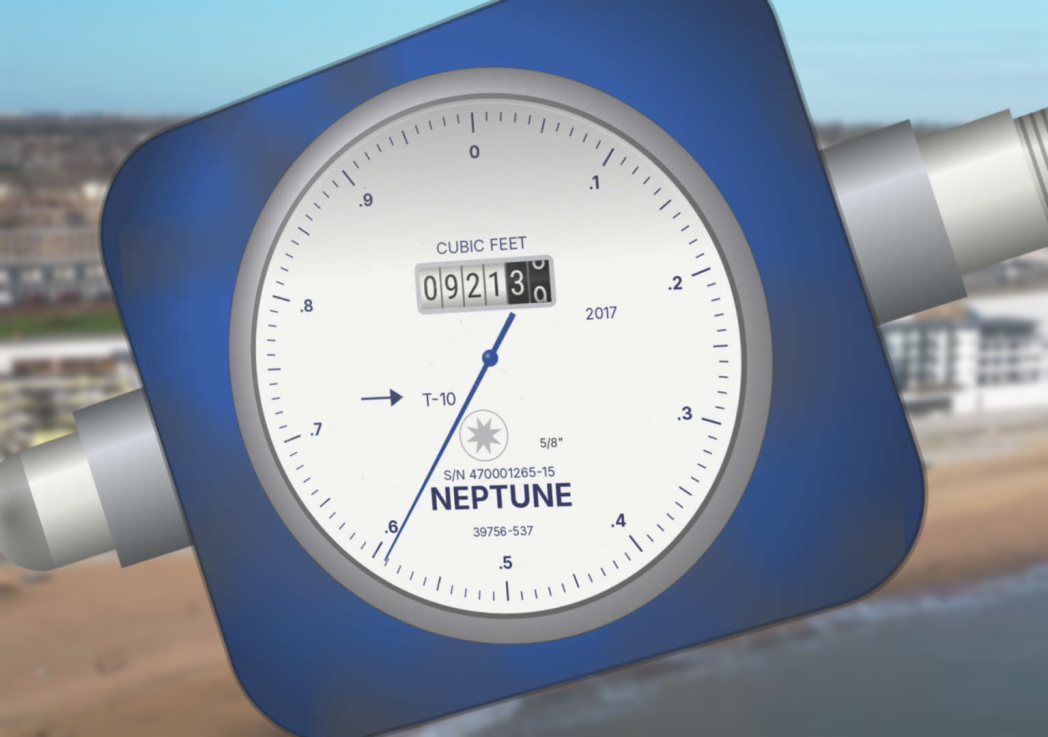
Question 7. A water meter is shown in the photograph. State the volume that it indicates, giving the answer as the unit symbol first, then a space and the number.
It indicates ft³ 92138.59
